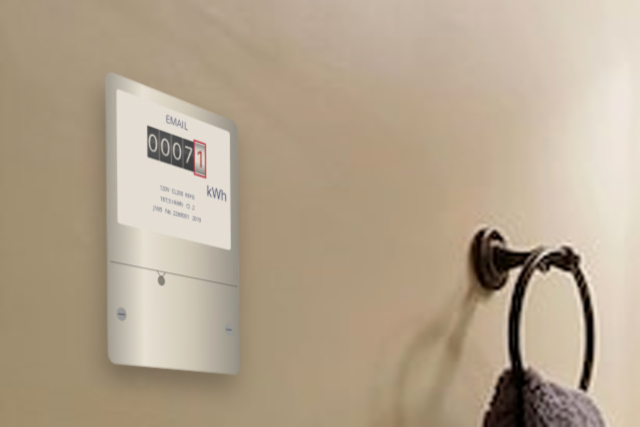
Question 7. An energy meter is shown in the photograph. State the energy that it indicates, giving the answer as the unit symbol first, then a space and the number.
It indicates kWh 7.1
